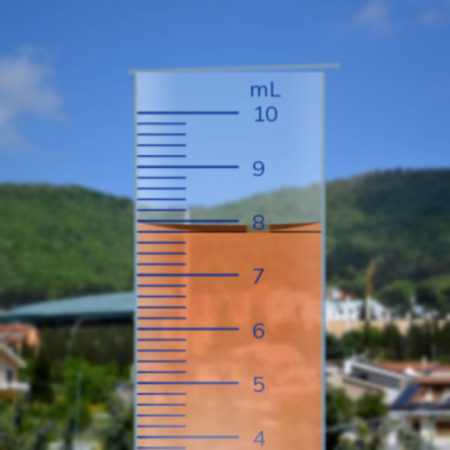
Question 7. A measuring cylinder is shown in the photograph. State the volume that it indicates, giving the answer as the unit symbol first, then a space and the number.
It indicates mL 7.8
